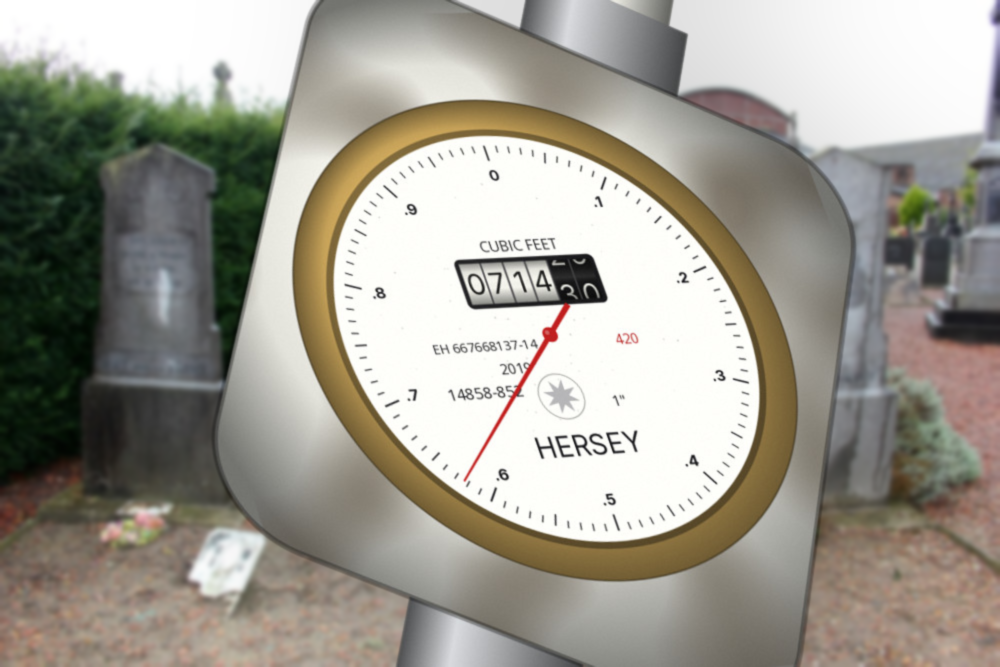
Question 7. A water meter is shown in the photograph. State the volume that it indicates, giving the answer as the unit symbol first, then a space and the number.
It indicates ft³ 71429.62
